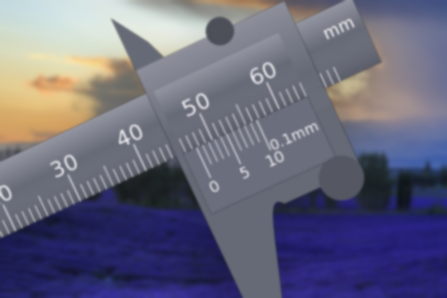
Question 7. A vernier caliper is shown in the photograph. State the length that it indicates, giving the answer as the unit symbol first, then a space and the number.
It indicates mm 47.6
